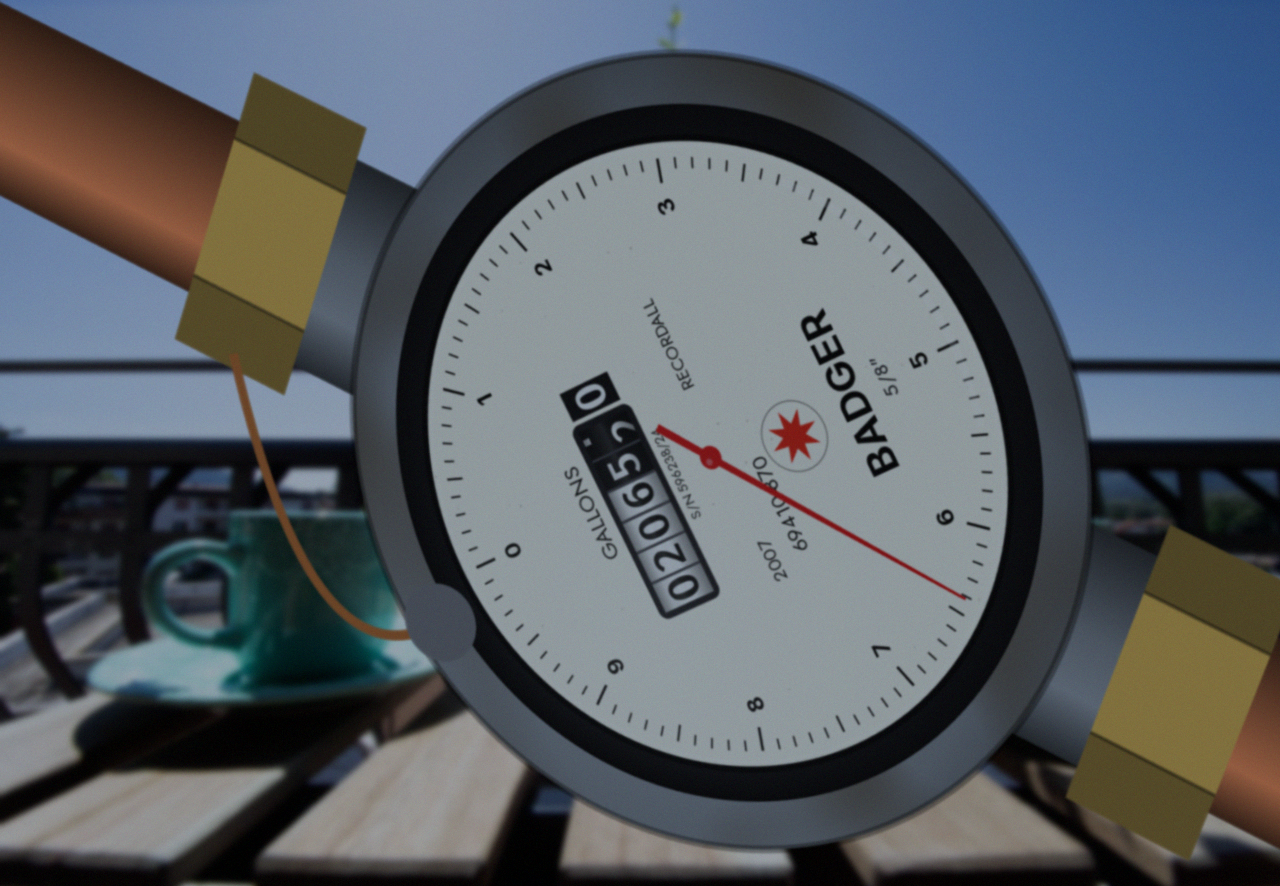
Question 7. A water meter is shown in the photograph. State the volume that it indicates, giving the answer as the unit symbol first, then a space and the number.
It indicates gal 206516.4
